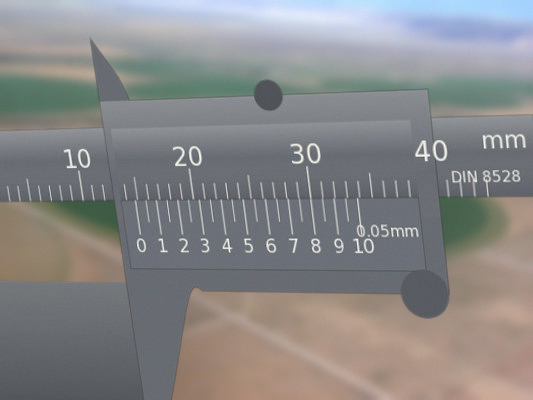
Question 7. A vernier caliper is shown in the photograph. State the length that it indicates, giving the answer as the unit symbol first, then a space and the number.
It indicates mm 14.8
